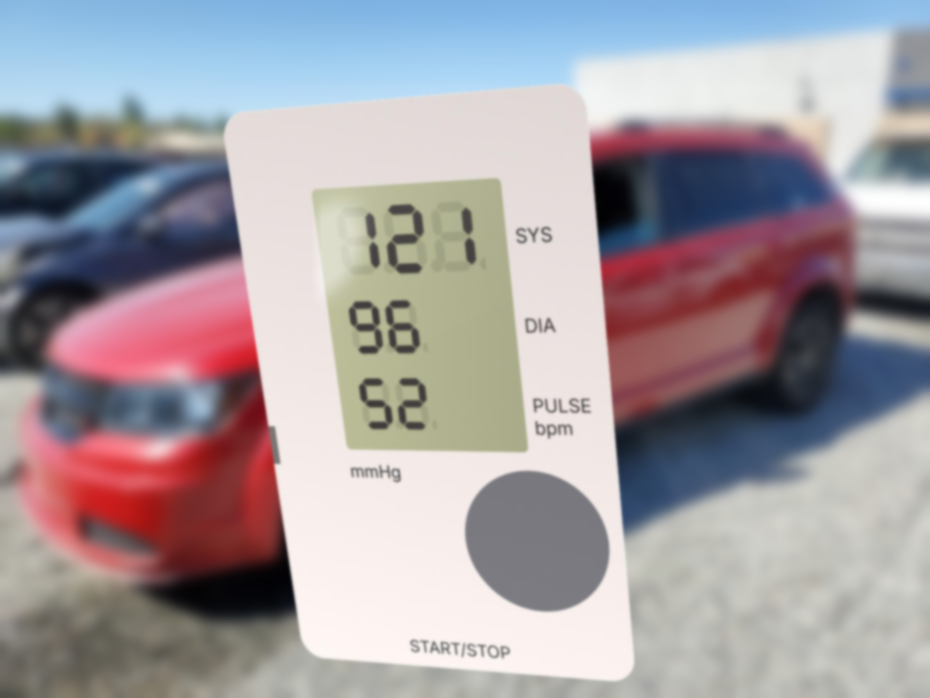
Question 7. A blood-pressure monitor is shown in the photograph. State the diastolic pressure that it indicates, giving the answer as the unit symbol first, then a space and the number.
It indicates mmHg 96
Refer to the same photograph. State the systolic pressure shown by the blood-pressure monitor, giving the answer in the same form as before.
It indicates mmHg 121
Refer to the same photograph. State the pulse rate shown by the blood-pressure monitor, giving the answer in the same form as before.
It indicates bpm 52
